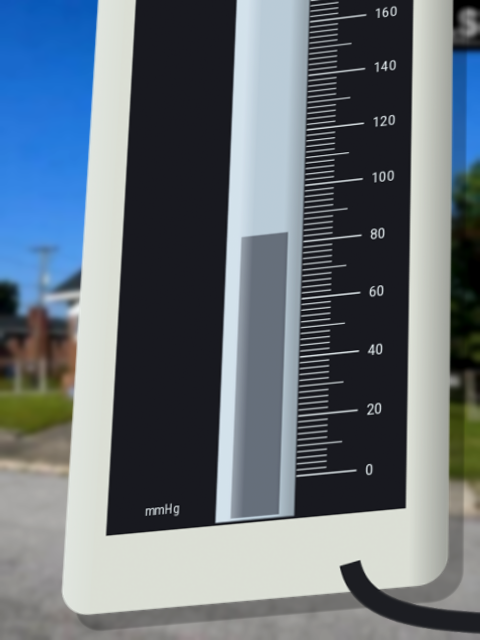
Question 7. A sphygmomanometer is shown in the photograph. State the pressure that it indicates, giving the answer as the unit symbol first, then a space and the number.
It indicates mmHg 84
